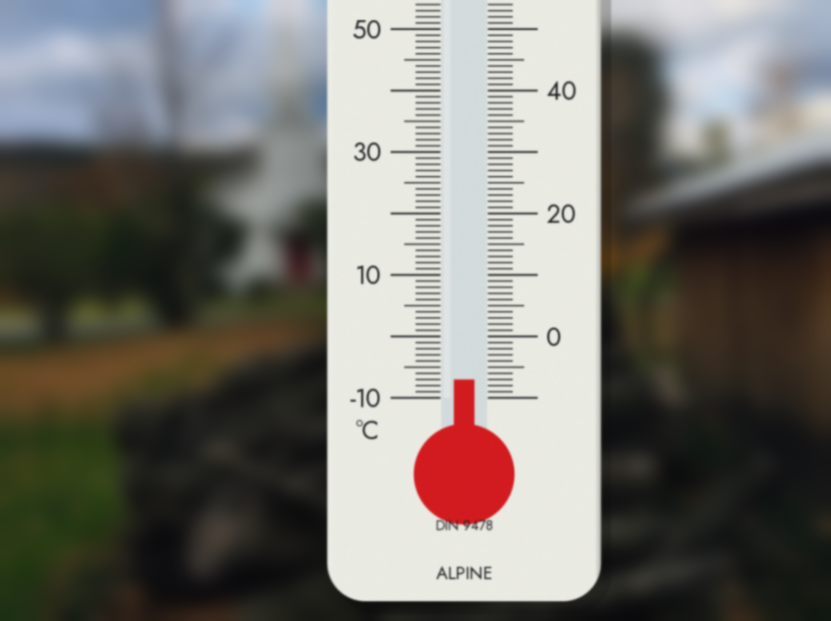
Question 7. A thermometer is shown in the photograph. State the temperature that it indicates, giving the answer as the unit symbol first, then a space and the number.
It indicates °C -7
